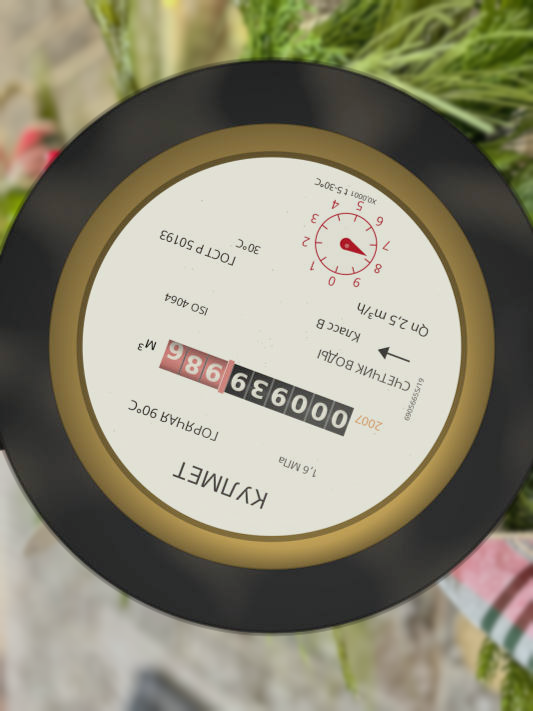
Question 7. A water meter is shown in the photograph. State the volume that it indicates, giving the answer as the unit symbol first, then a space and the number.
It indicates m³ 939.9857
